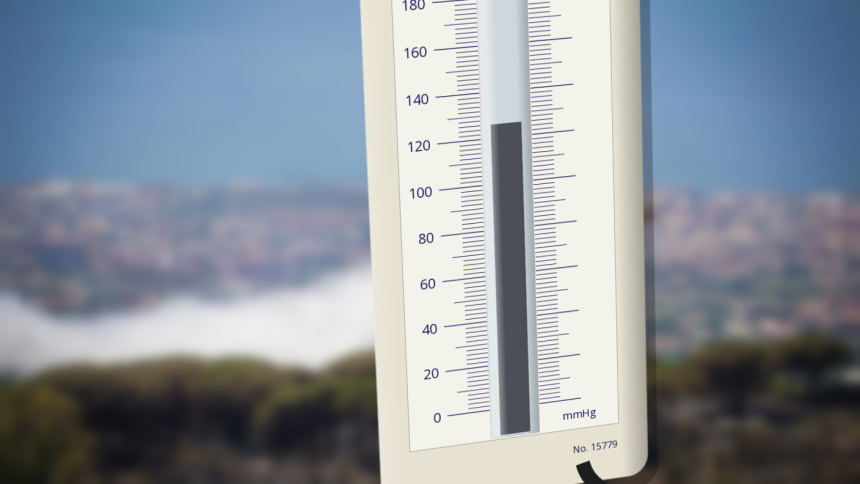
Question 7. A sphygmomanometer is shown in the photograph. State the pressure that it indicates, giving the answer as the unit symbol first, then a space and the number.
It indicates mmHg 126
